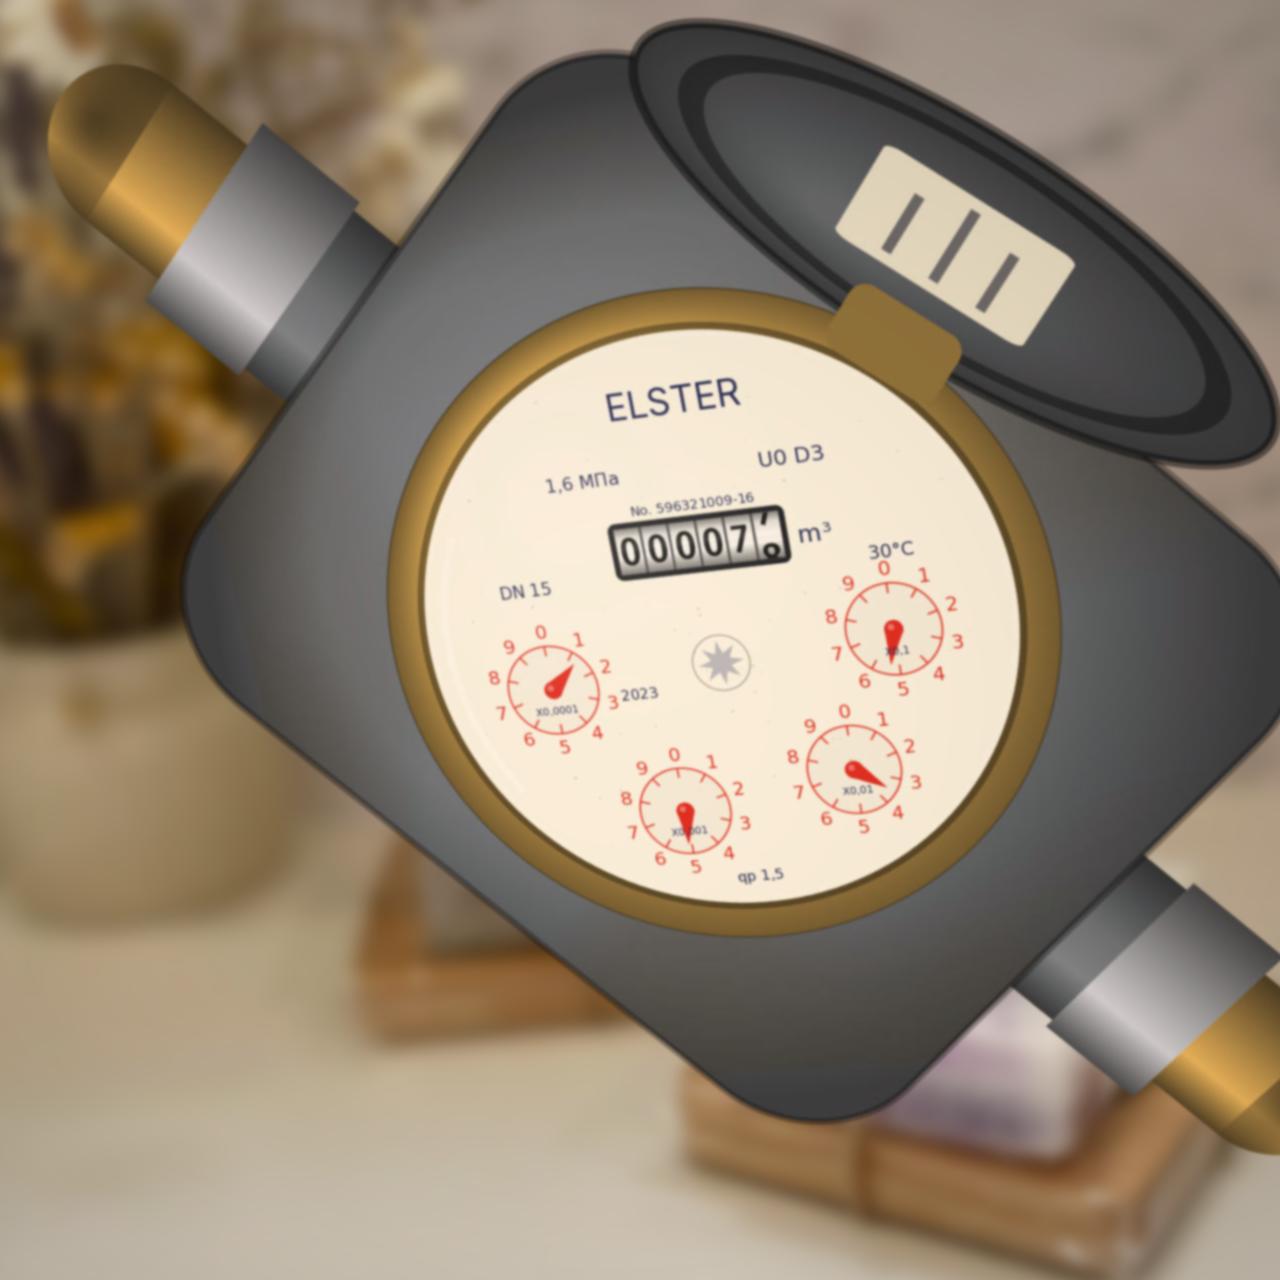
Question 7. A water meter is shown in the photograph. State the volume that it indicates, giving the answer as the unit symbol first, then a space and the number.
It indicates m³ 77.5351
